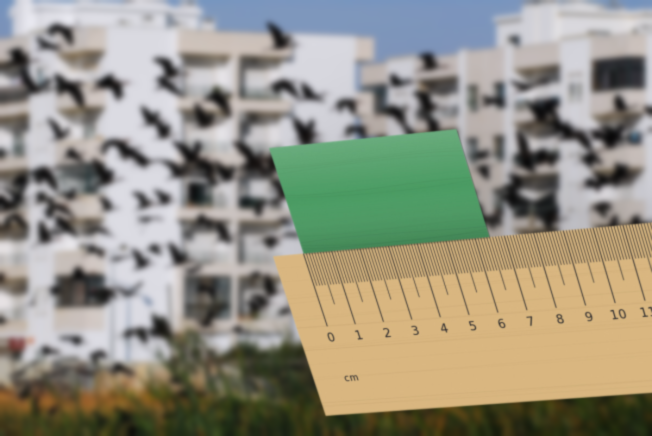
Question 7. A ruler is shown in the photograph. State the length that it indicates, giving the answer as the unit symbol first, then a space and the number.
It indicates cm 6.5
